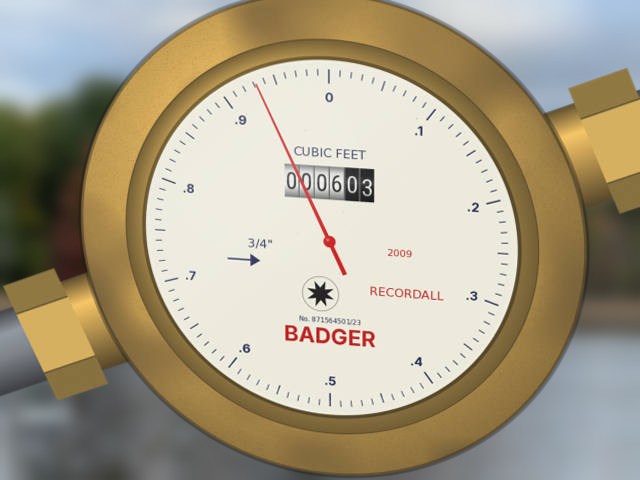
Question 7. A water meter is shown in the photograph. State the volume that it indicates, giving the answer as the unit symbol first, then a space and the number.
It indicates ft³ 602.93
